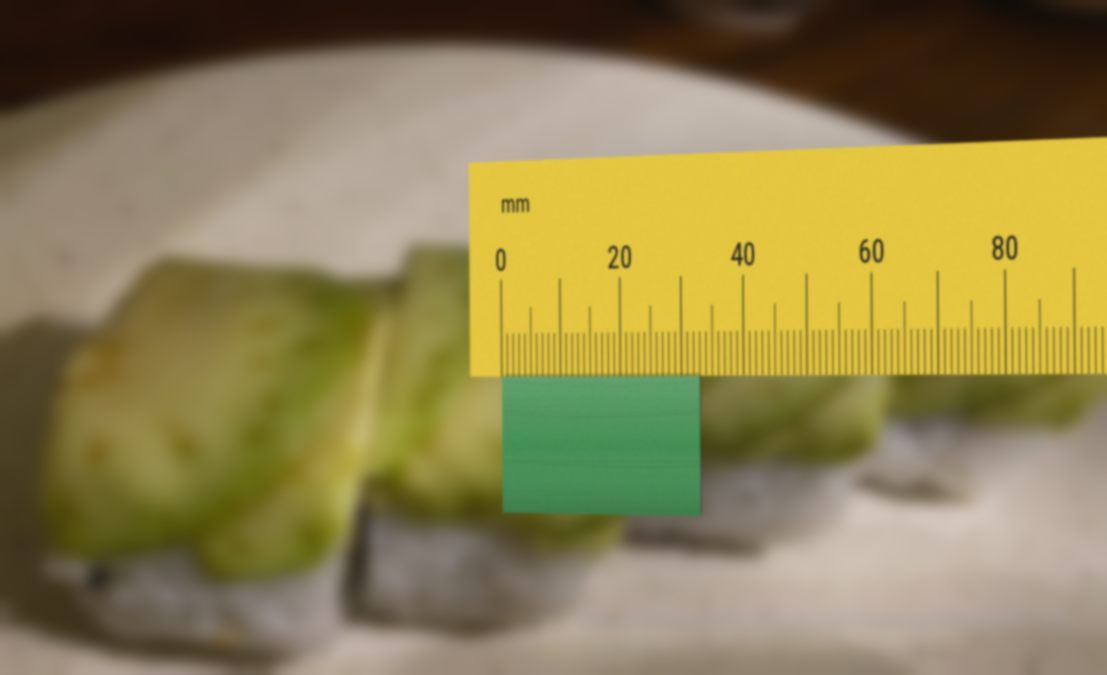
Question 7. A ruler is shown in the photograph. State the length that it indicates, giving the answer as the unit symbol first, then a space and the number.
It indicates mm 33
